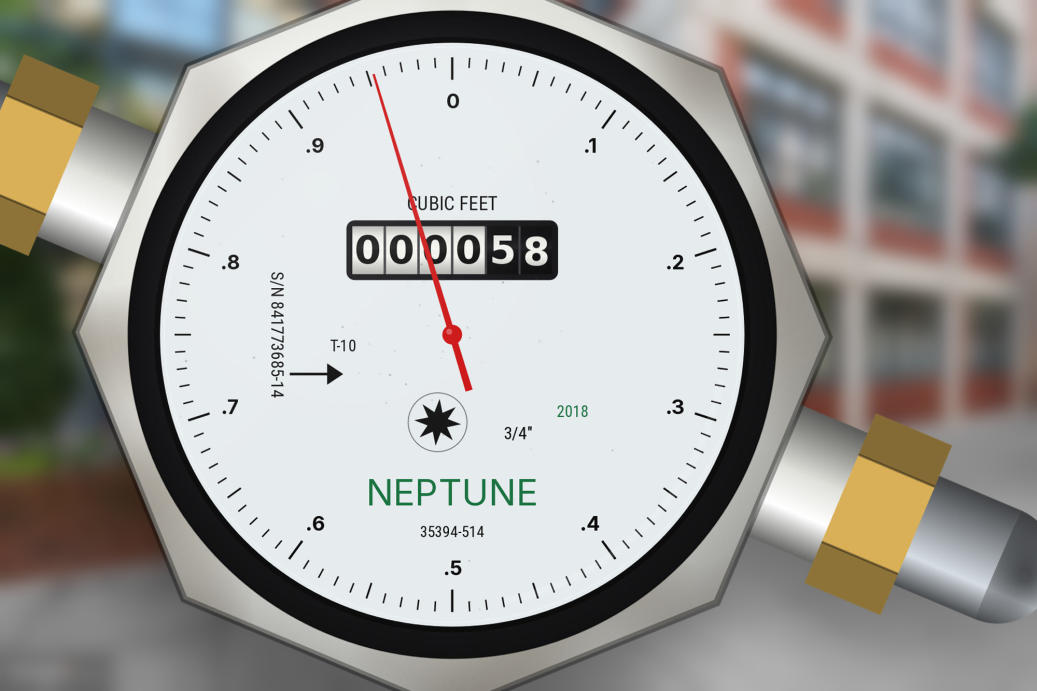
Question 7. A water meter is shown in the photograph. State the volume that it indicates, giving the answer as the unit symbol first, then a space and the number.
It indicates ft³ 57.95
